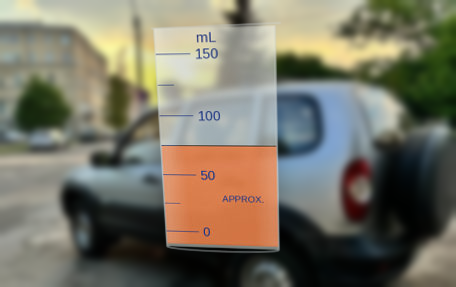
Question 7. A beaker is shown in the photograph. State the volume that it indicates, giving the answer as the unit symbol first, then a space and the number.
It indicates mL 75
